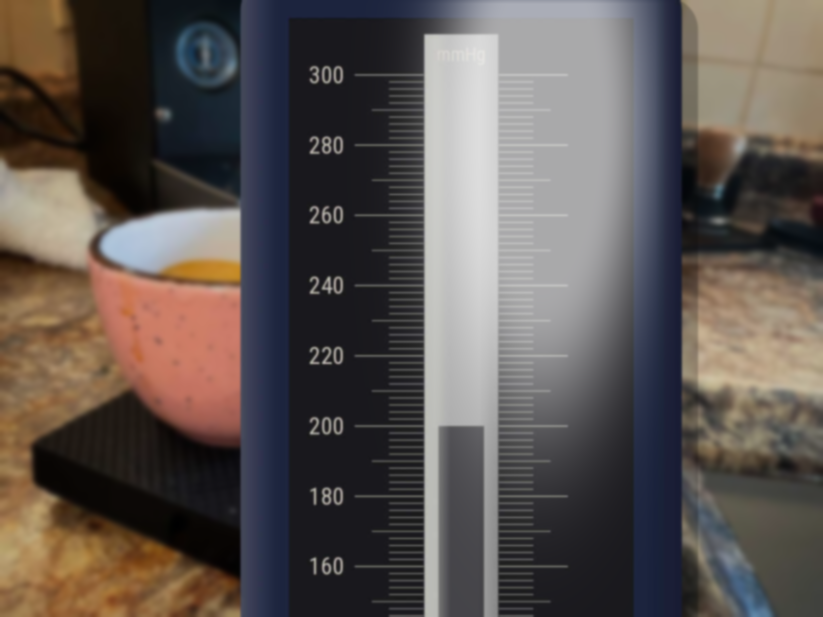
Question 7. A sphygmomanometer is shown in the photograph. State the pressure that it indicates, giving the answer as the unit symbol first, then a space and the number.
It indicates mmHg 200
